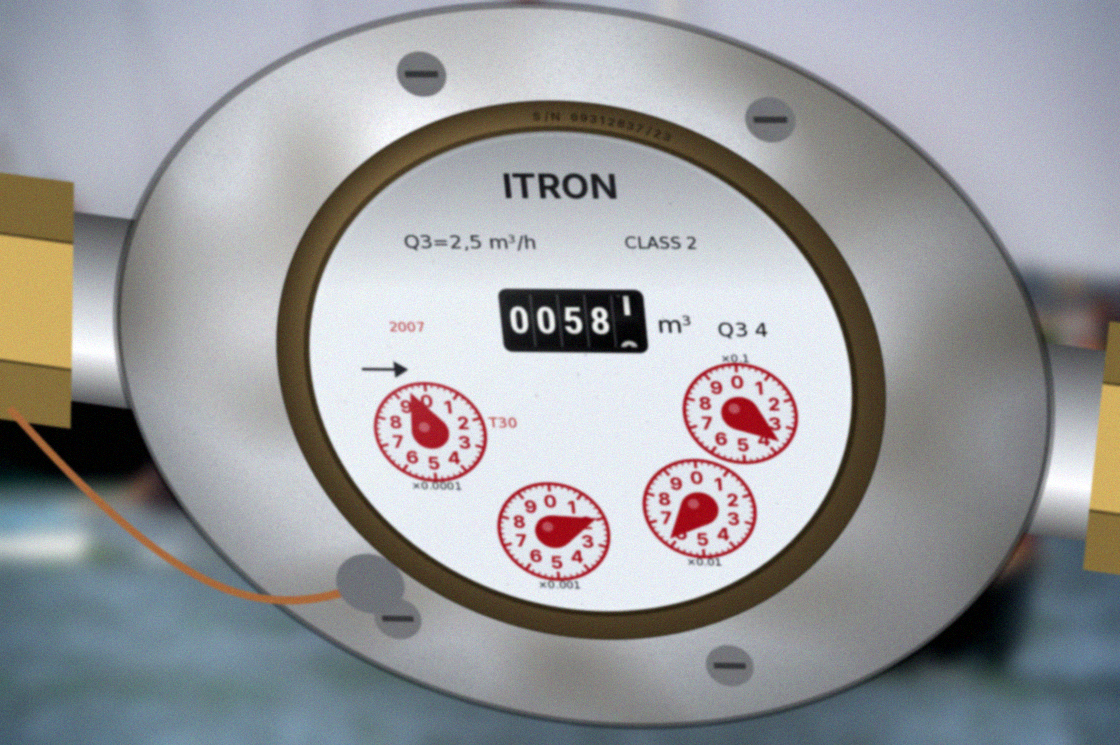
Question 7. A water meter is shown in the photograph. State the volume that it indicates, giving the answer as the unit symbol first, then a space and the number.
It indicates m³ 581.3619
